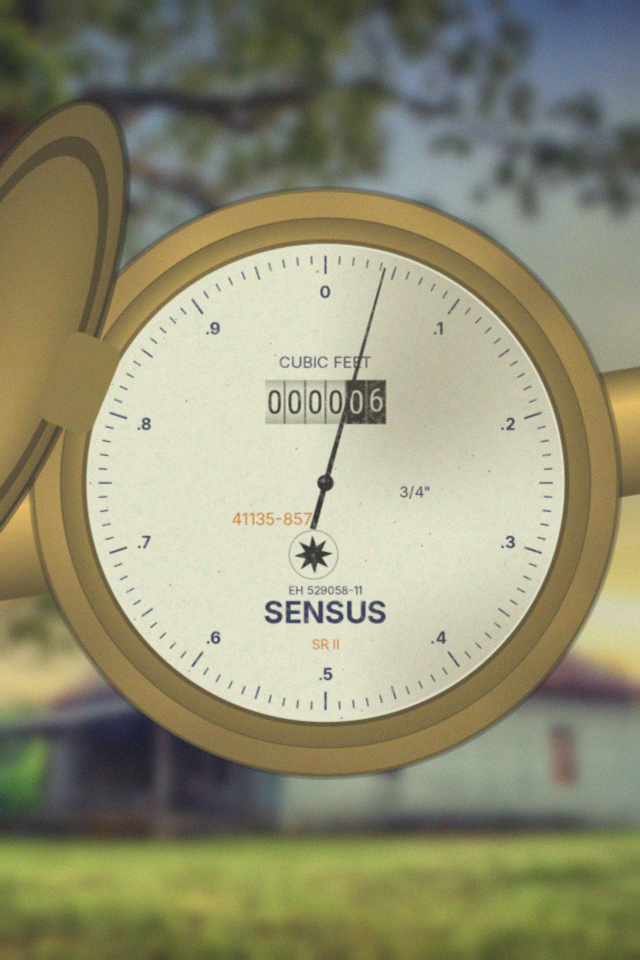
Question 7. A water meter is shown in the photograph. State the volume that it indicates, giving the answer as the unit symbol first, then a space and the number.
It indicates ft³ 6.04
